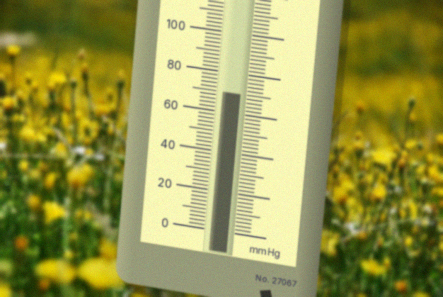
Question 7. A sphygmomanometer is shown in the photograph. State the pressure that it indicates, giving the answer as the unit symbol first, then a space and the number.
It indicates mmHg 70
